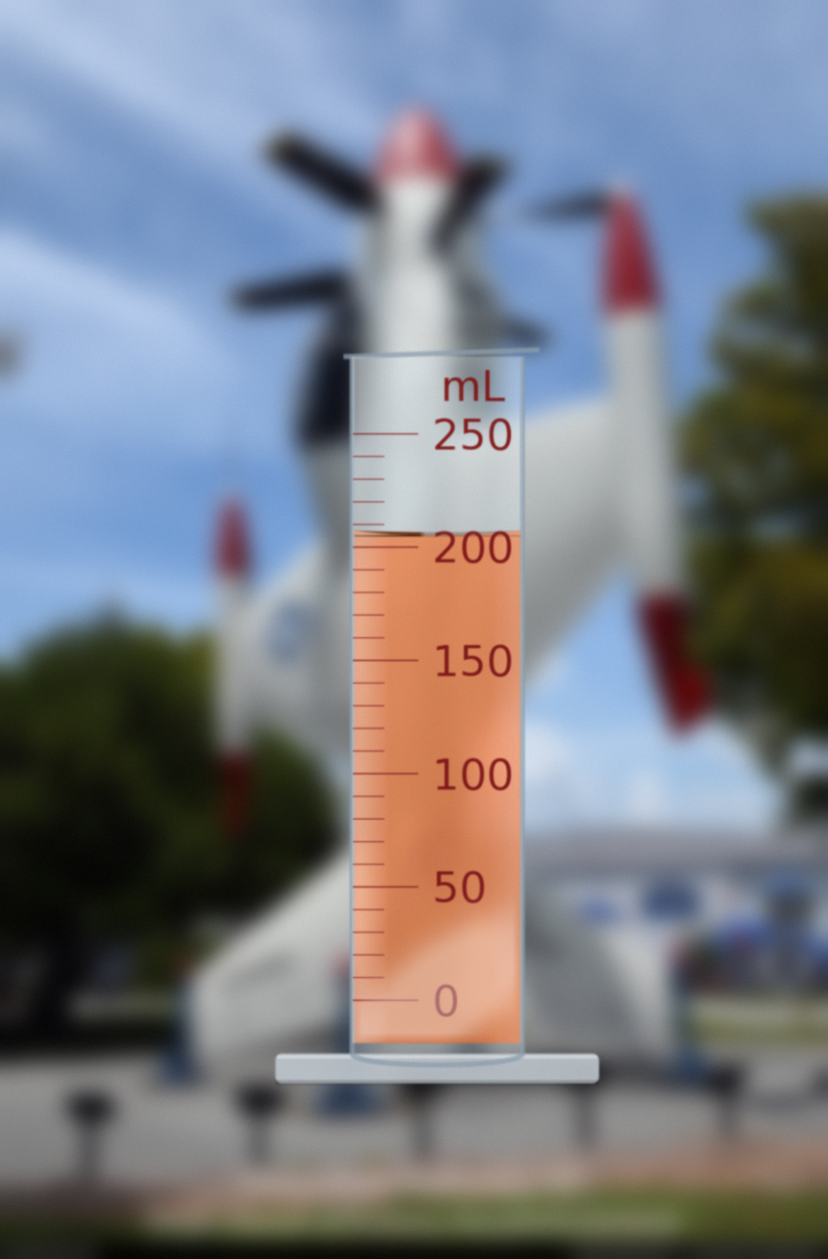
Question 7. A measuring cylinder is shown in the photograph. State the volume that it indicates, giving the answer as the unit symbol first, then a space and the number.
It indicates mL 205
